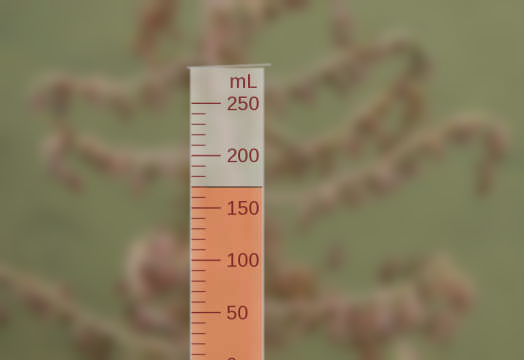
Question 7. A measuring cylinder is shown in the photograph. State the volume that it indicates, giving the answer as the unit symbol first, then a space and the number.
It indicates mL 170
